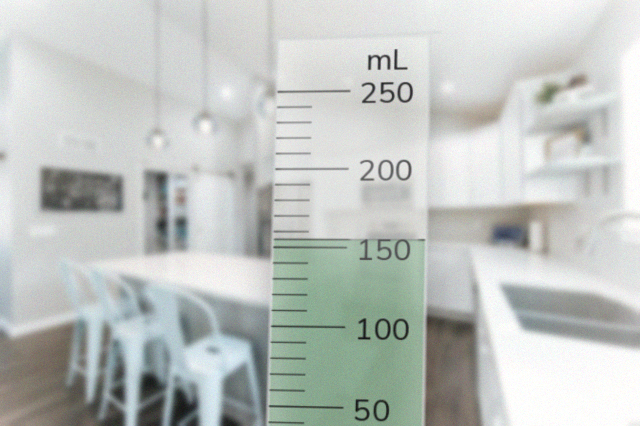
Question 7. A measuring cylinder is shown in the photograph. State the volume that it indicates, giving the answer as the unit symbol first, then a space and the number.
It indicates mL 155
